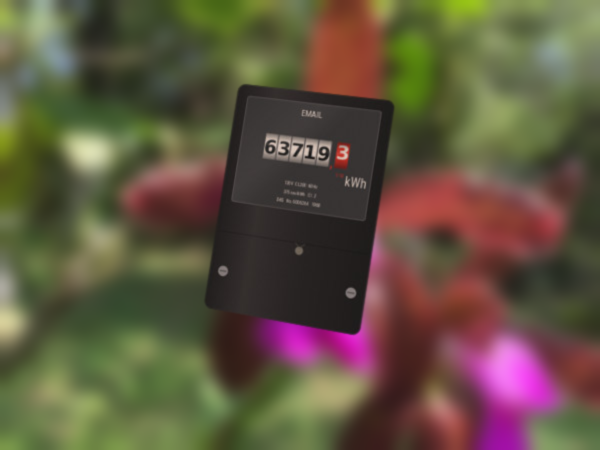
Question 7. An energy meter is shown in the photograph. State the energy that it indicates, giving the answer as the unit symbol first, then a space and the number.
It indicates kWh 63719.3
